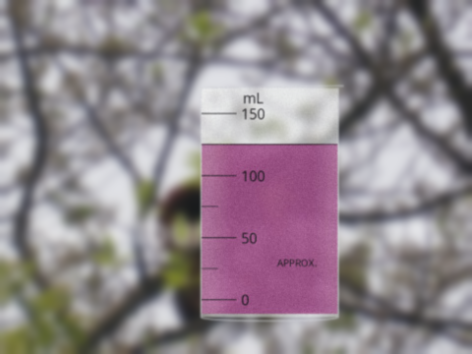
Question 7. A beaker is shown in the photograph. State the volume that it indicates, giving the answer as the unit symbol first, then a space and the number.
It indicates mL 125
